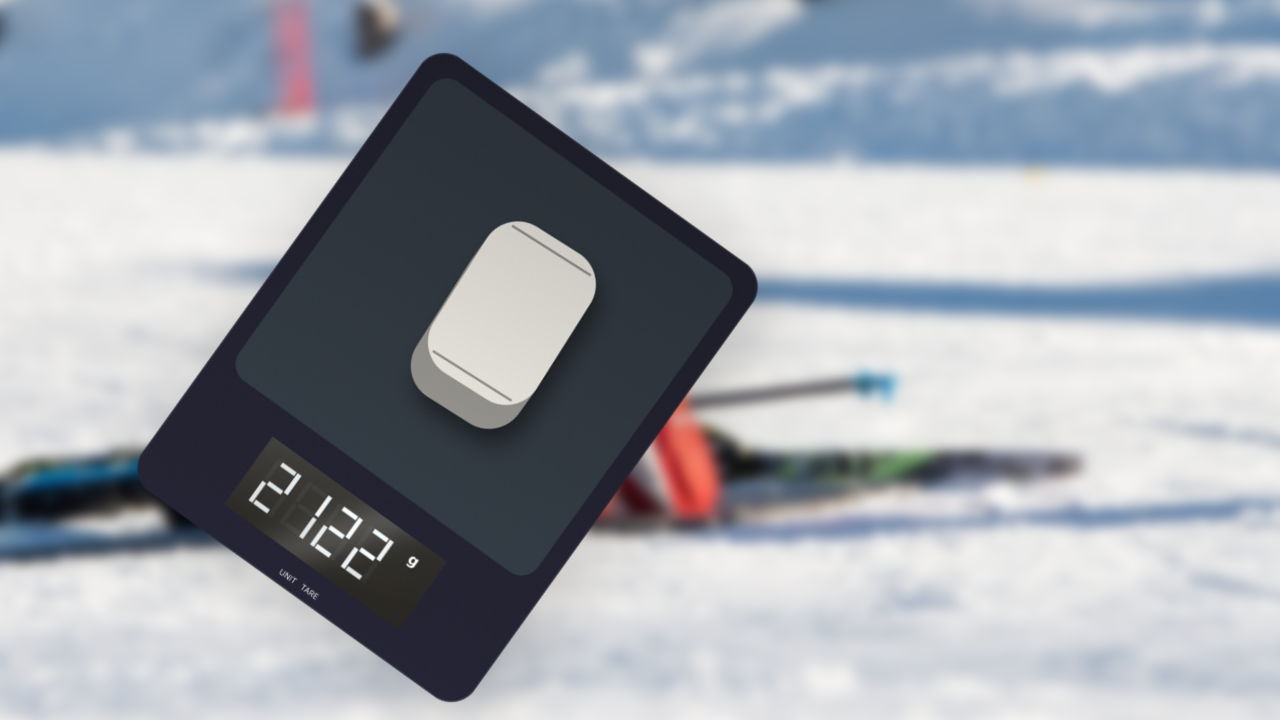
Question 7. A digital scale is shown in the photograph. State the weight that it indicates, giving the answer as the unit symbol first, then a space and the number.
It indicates g 2122
